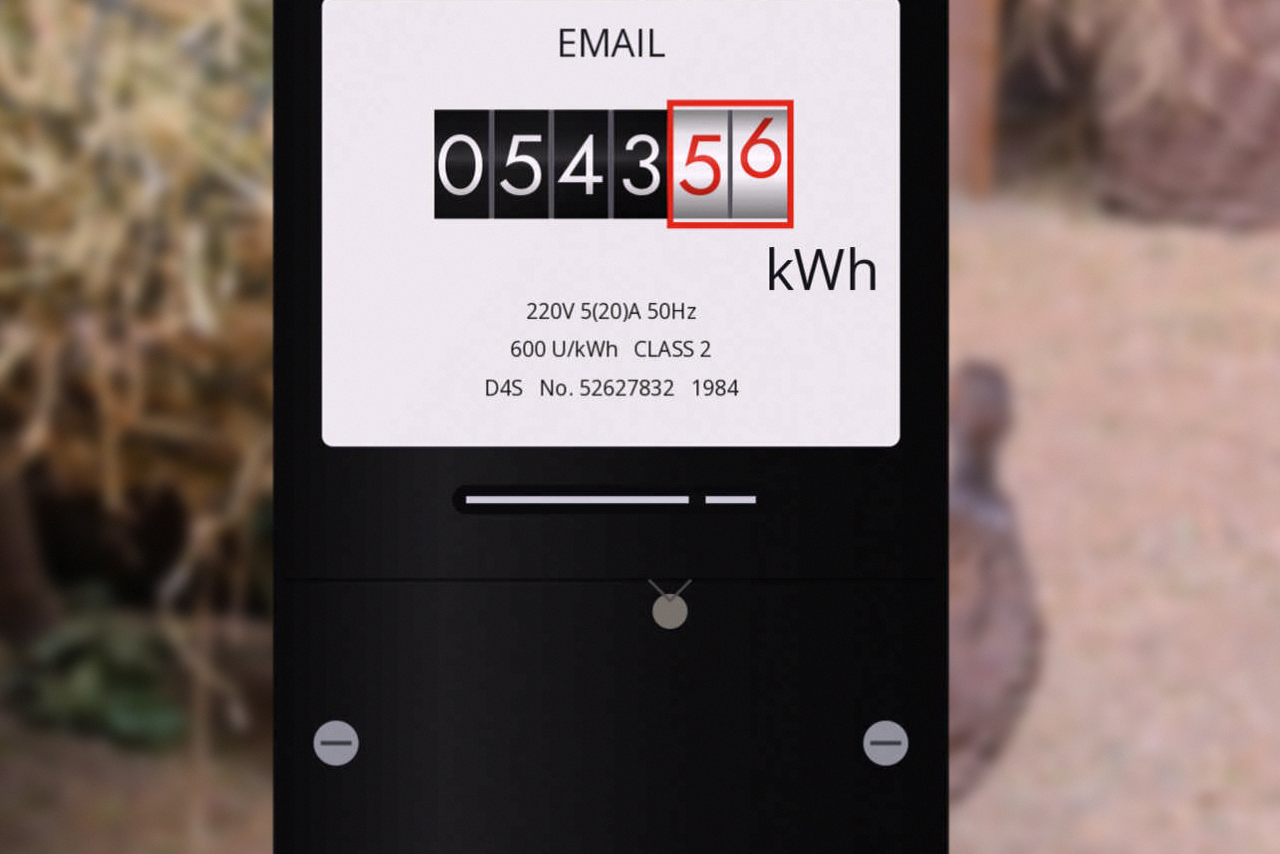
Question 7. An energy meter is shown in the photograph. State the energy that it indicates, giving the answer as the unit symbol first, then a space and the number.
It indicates kWh 543.56
